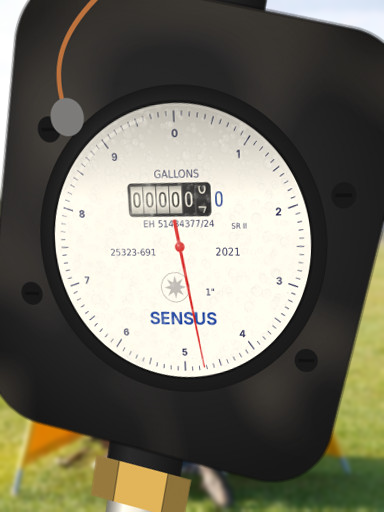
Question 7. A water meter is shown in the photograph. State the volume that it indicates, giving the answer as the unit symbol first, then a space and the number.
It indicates gal 64.7
